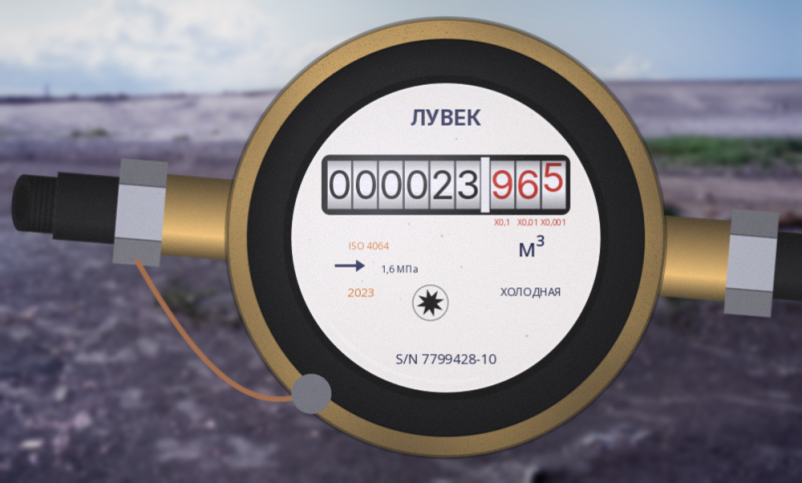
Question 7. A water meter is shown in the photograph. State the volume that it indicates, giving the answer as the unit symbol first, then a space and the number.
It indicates m³ 23.965
